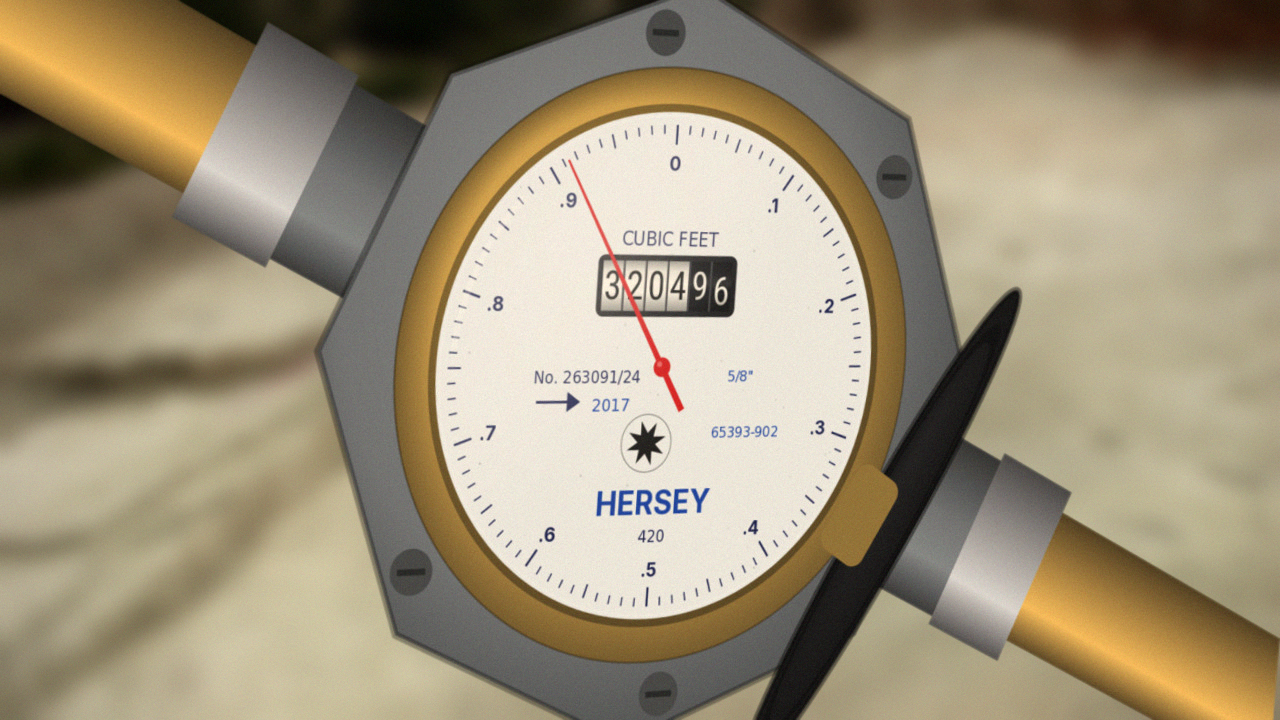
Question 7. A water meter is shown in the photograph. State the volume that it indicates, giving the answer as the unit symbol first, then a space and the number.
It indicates ft³ 320495.91
